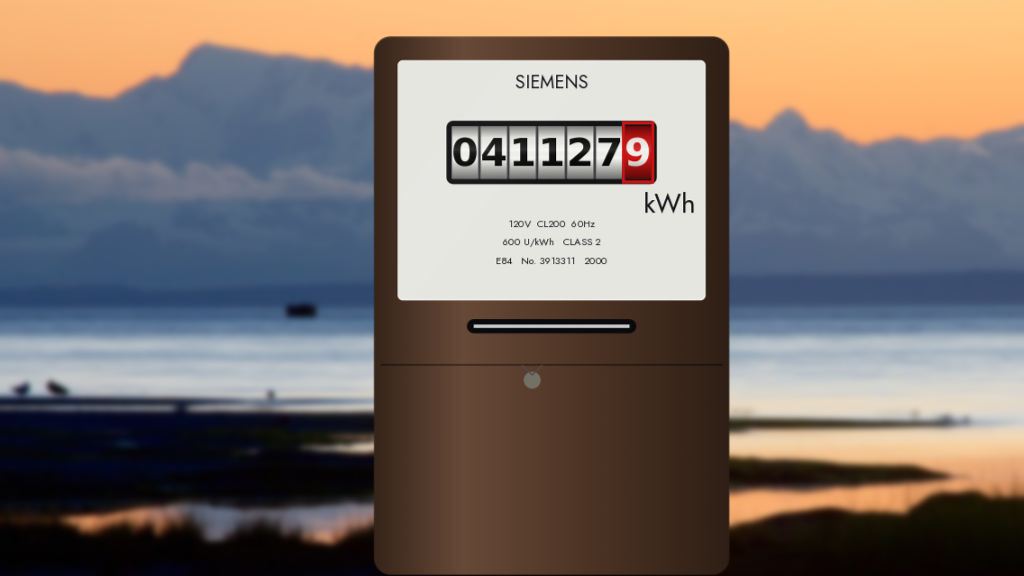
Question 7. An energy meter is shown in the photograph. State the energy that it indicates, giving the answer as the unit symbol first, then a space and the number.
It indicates kWh 41127.9
